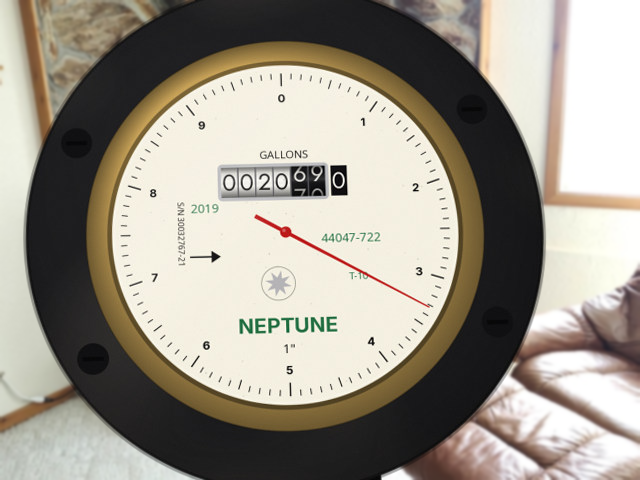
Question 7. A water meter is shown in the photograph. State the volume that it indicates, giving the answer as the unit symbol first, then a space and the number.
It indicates gal 20693.3
